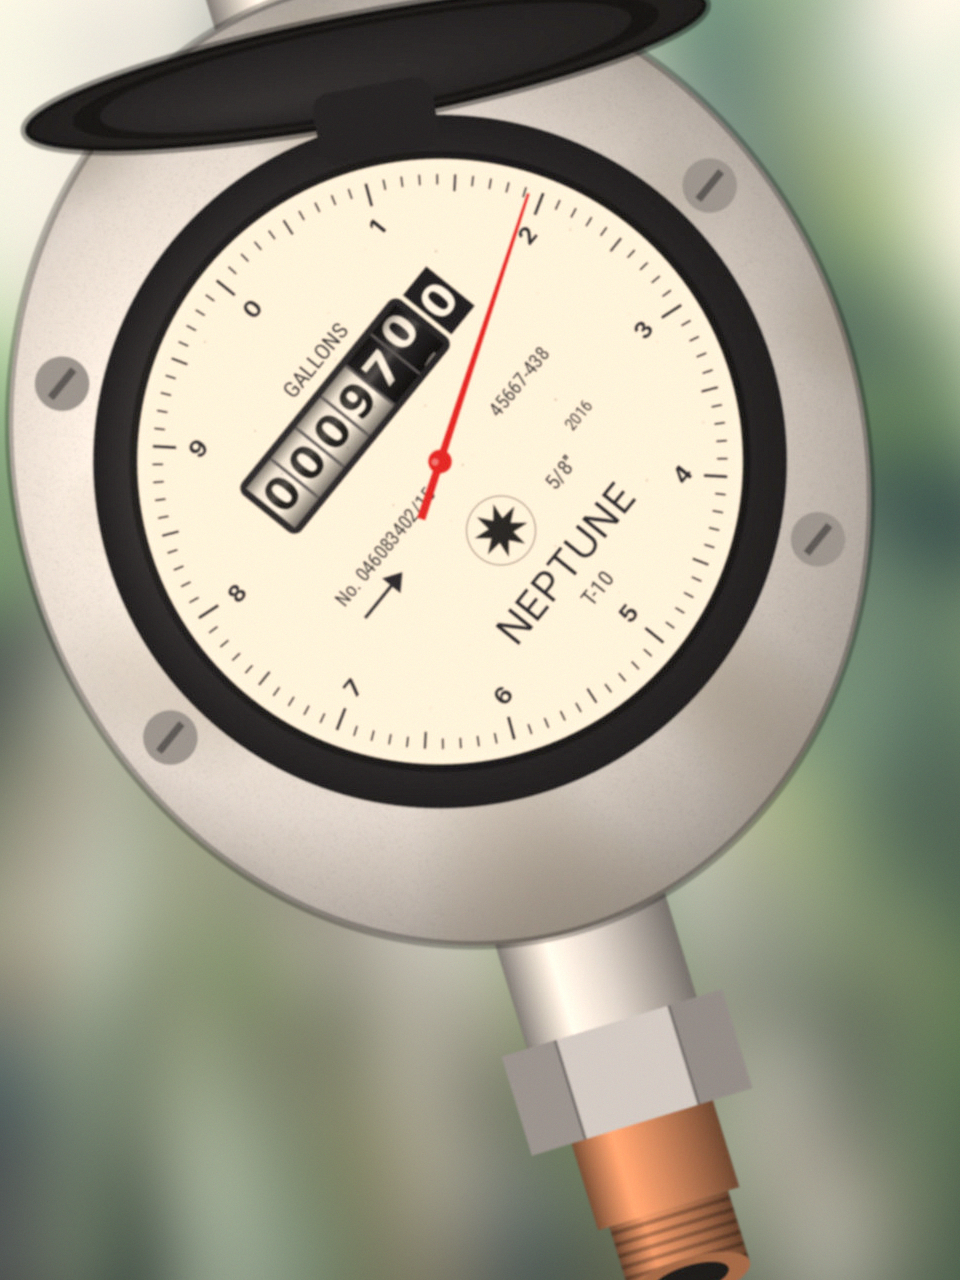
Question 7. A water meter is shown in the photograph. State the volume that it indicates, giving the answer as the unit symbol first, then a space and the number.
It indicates gal 9701.9
